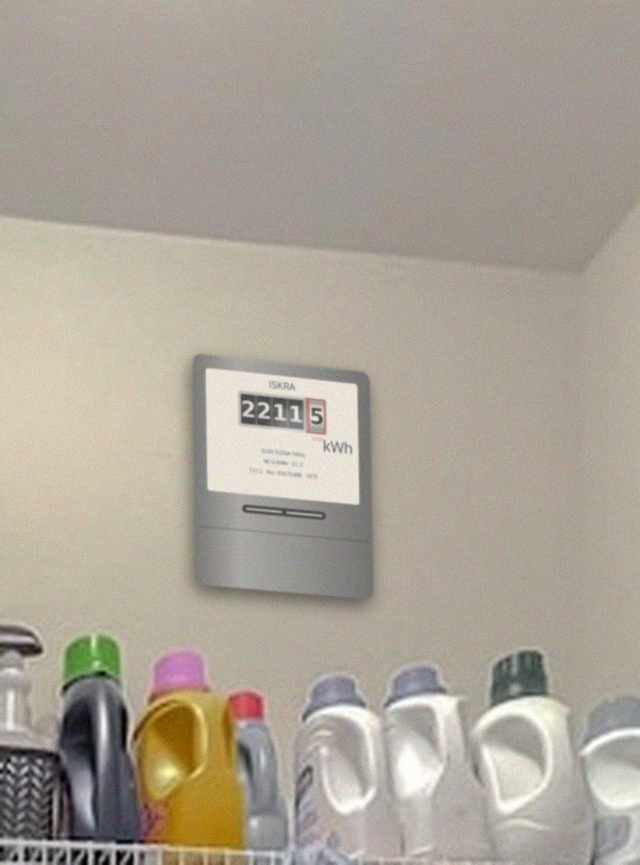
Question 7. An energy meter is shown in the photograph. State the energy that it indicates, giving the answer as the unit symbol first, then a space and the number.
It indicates kWh 2211.5
